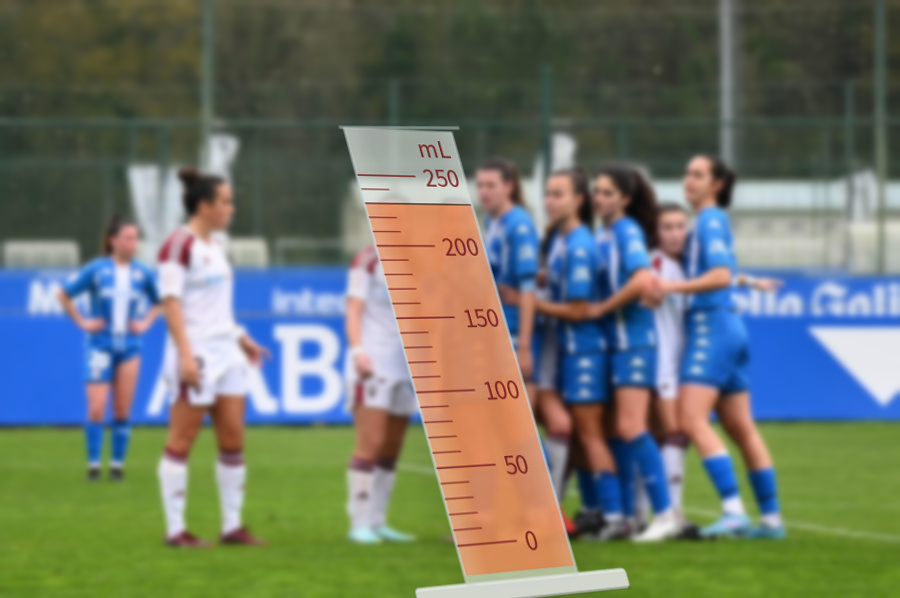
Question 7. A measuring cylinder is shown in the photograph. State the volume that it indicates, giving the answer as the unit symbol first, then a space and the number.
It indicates mL 230
